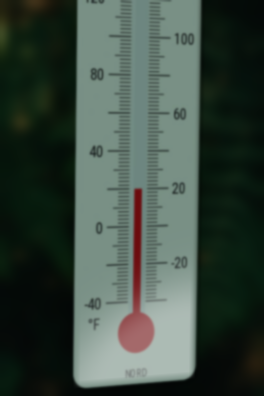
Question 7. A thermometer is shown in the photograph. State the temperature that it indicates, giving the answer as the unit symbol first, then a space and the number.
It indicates °F 20
